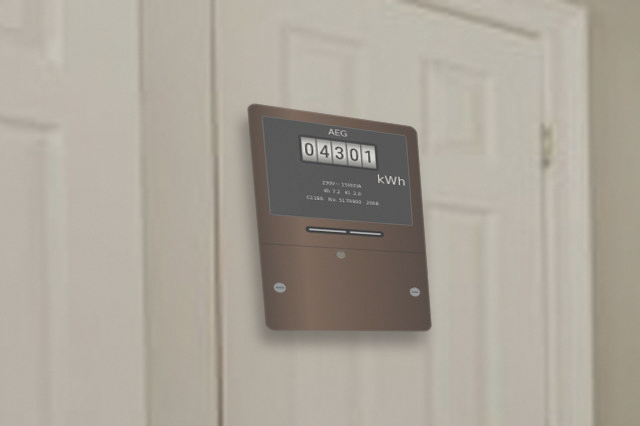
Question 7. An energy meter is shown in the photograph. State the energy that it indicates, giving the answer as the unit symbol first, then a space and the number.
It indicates kWh 4301
